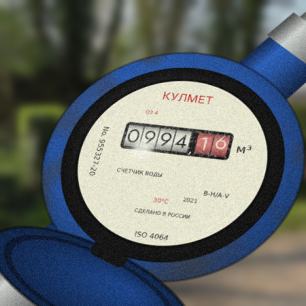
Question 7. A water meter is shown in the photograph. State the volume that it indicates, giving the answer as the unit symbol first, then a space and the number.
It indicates m³ 994.16
